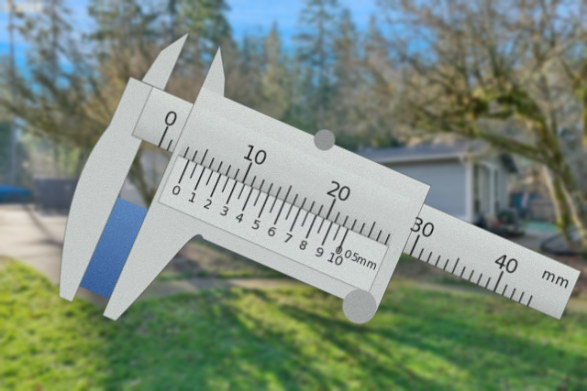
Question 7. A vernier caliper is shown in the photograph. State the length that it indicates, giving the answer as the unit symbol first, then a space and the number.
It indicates mm 3.6
